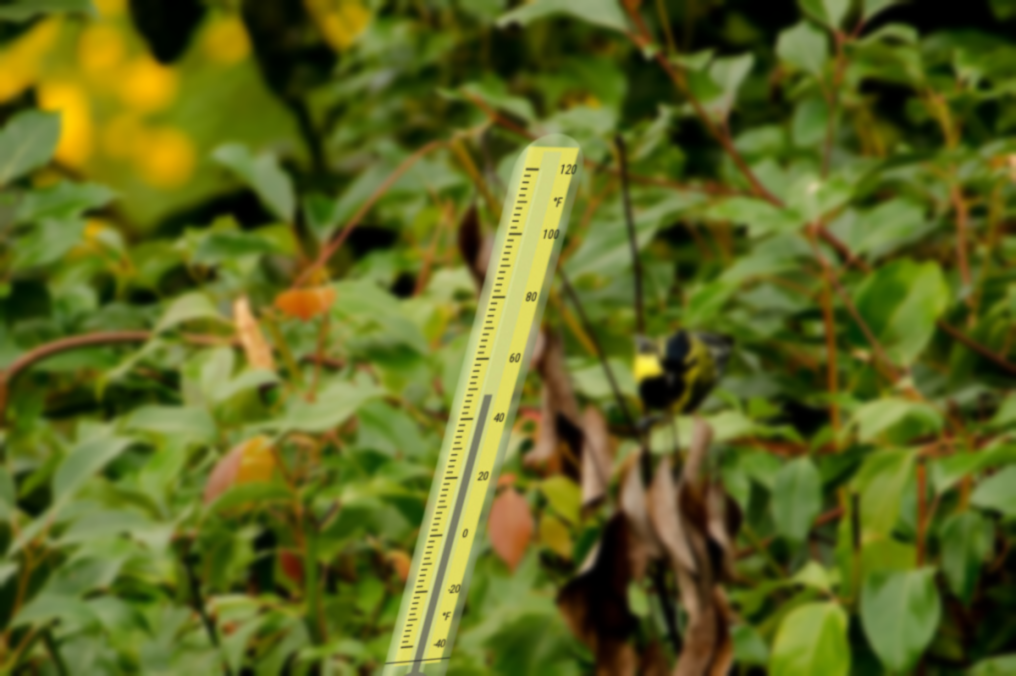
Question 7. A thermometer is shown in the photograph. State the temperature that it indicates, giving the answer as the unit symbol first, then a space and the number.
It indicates °F 48
